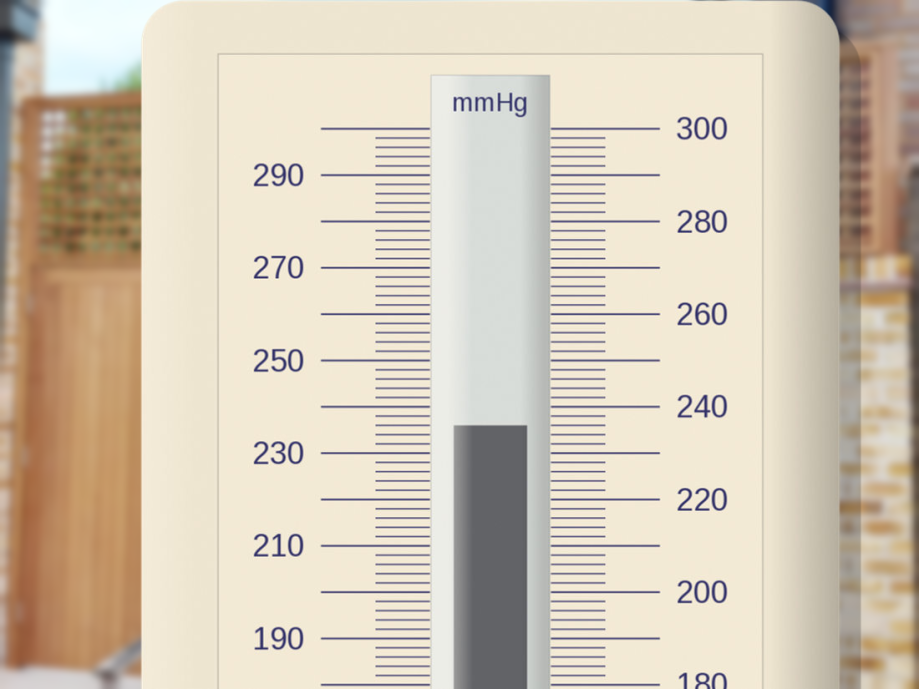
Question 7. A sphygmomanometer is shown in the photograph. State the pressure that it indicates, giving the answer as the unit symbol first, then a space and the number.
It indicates mmHg 236
